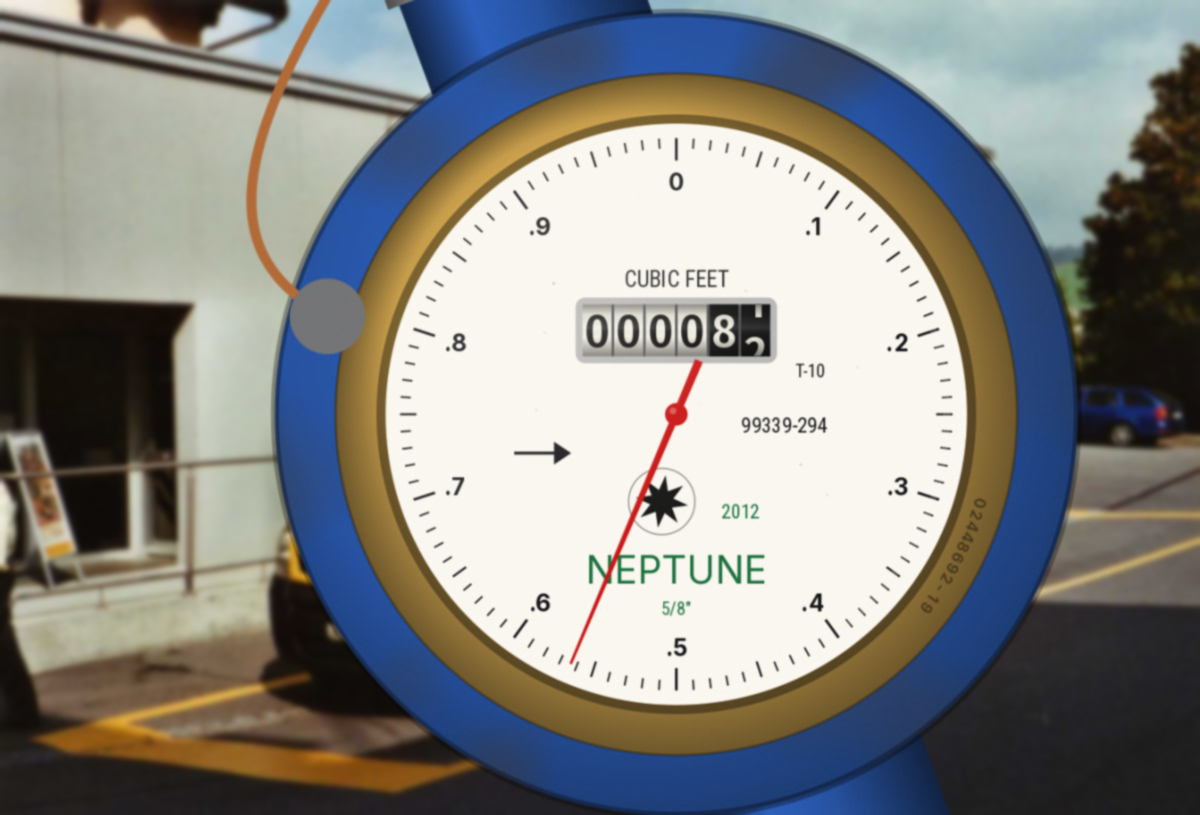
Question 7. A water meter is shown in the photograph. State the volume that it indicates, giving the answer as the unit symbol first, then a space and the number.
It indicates ft³ 81.56
